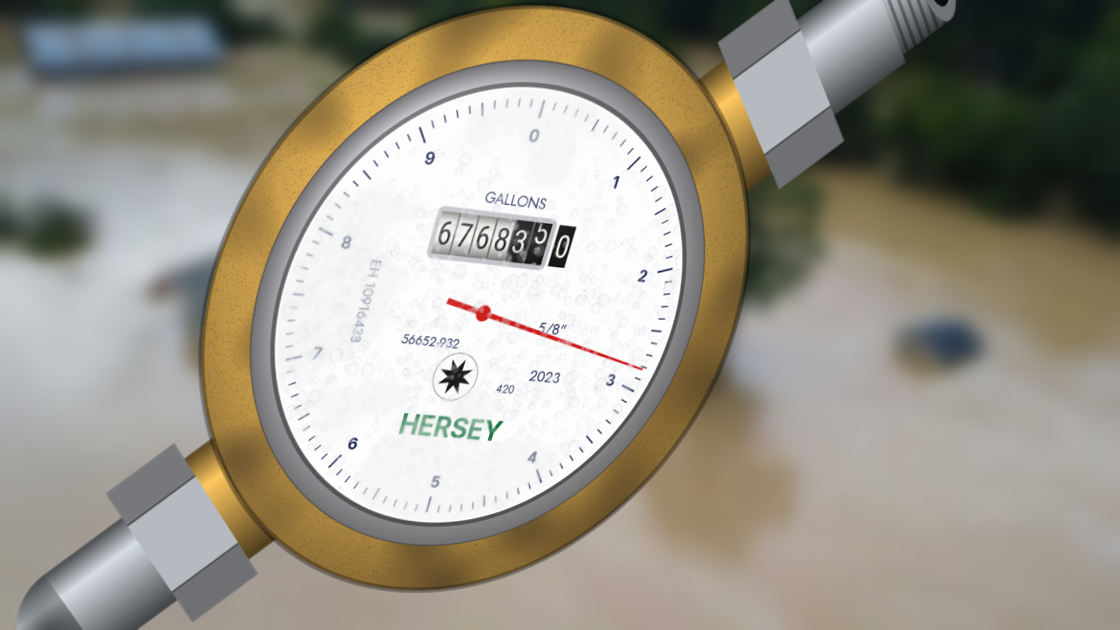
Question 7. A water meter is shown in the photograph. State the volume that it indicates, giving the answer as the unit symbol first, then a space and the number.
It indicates gal 6768352.8
